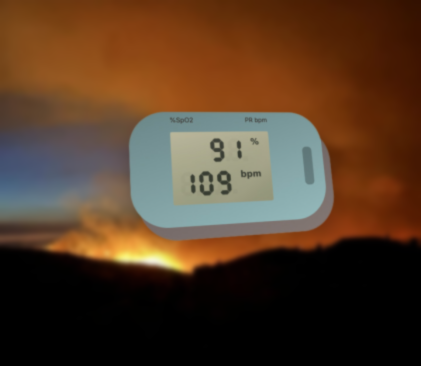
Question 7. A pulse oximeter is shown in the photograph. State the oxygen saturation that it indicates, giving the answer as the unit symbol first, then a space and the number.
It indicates % 91
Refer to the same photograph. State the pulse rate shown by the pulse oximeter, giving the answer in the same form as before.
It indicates bpm 109
